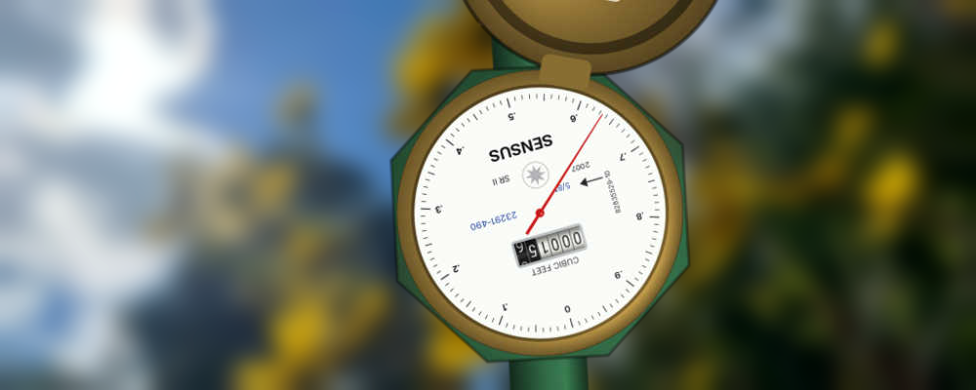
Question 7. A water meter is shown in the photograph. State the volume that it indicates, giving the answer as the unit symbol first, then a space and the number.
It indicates ft³ 155.63
